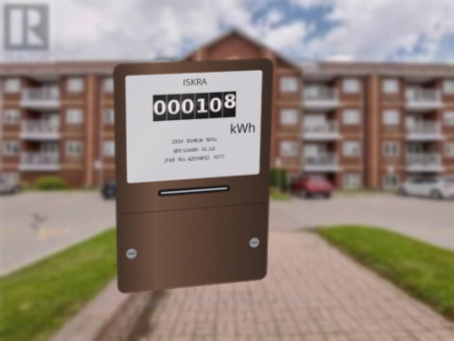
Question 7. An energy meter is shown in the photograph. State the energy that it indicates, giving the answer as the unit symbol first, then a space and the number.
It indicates kWh 108
